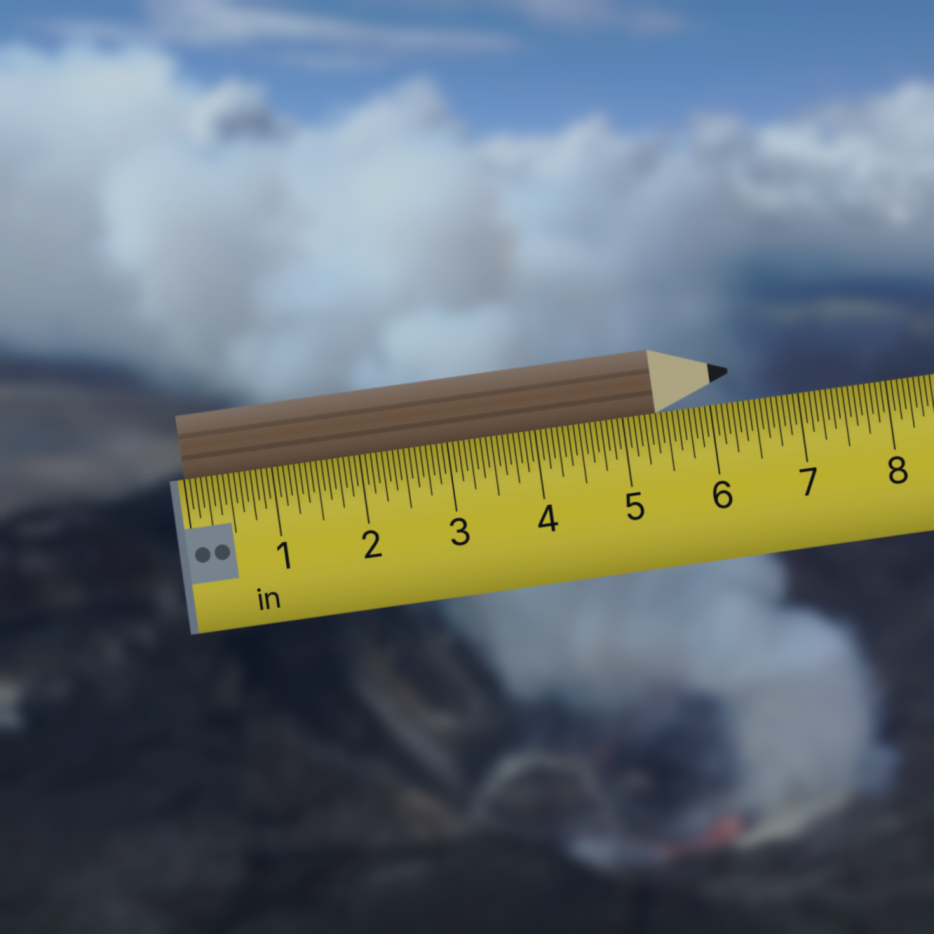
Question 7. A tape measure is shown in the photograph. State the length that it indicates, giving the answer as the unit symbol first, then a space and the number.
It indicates in 6.25
